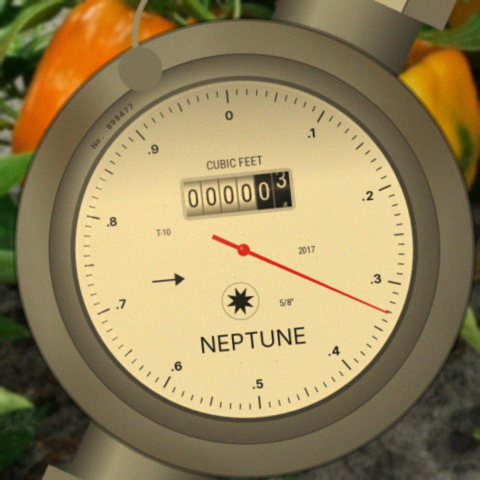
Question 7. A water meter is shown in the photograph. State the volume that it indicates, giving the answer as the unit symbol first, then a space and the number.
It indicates ft³ 3.33
